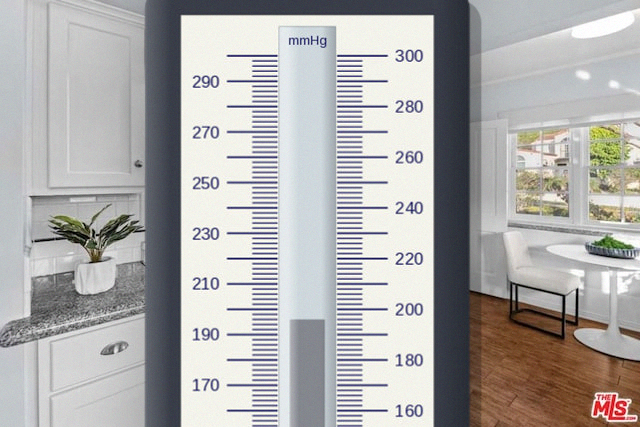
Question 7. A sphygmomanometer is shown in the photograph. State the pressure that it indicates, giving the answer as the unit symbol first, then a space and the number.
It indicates mmHg 196
